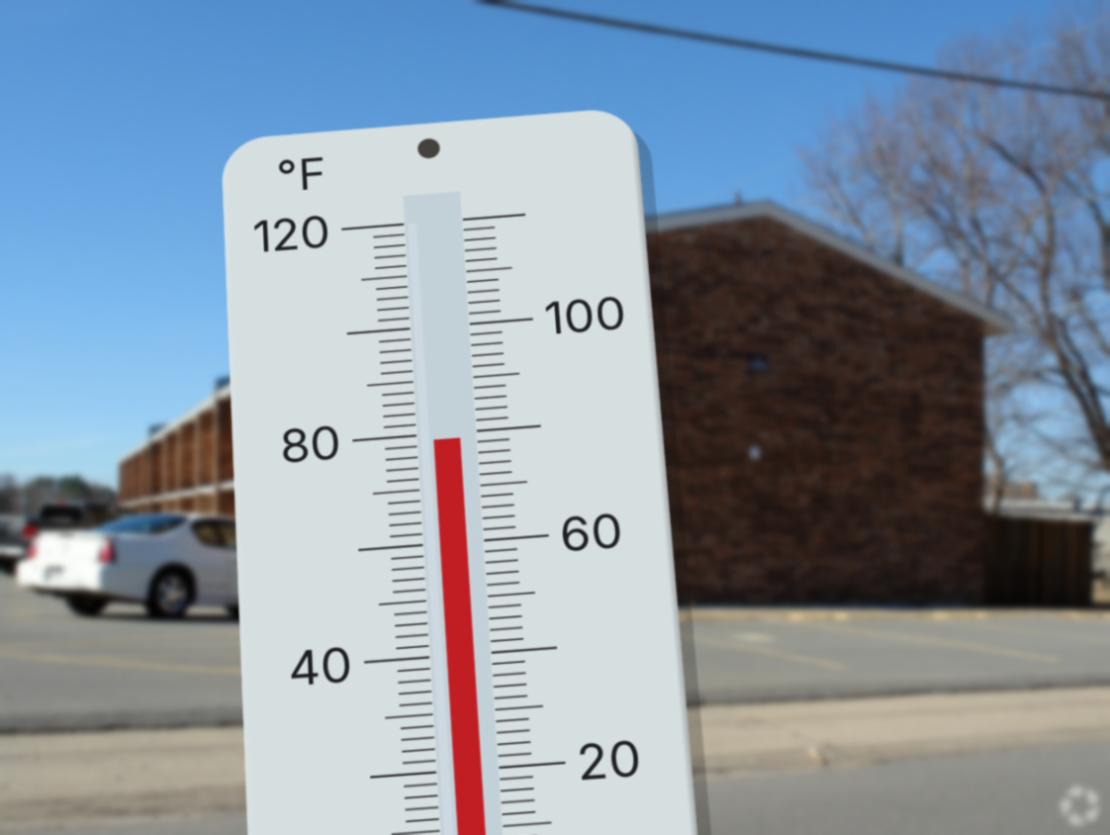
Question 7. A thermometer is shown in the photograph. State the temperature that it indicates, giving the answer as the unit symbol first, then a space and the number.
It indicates °F 79
